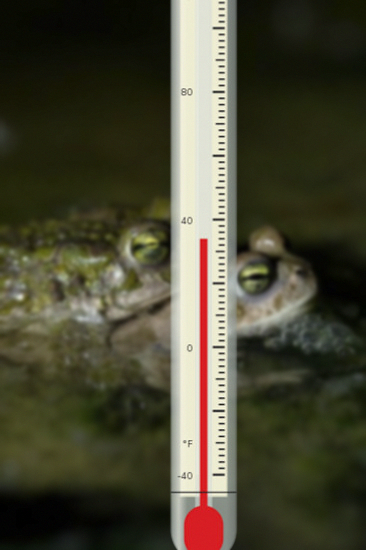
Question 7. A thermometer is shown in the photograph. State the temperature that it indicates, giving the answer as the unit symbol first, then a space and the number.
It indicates °F 34
